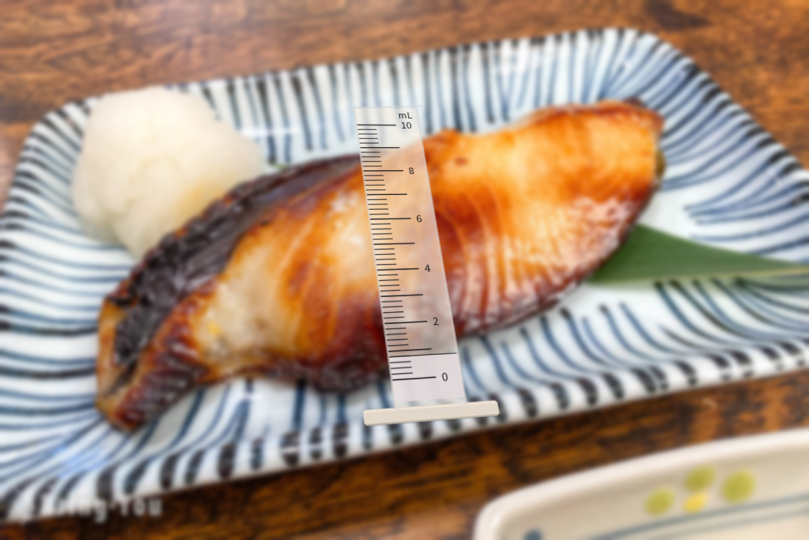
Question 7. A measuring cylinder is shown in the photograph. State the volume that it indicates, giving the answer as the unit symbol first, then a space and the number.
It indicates mL 0.8
